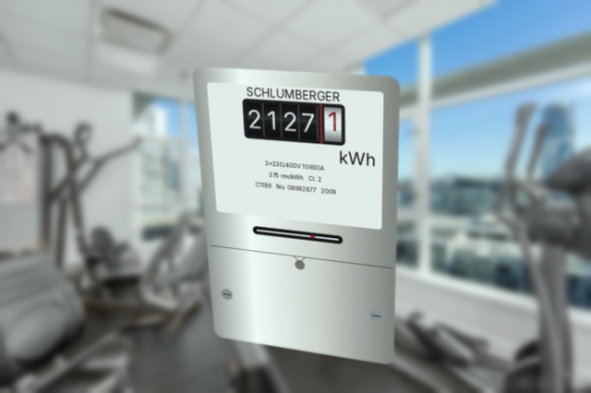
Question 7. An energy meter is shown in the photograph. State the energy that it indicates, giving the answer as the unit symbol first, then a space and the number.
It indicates kWh 2127.1
